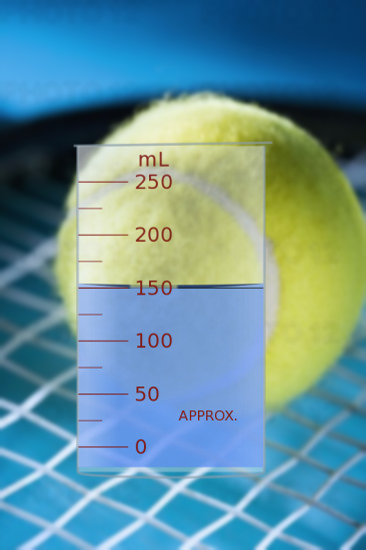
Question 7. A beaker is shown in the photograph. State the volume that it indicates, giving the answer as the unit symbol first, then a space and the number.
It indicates mL 150
